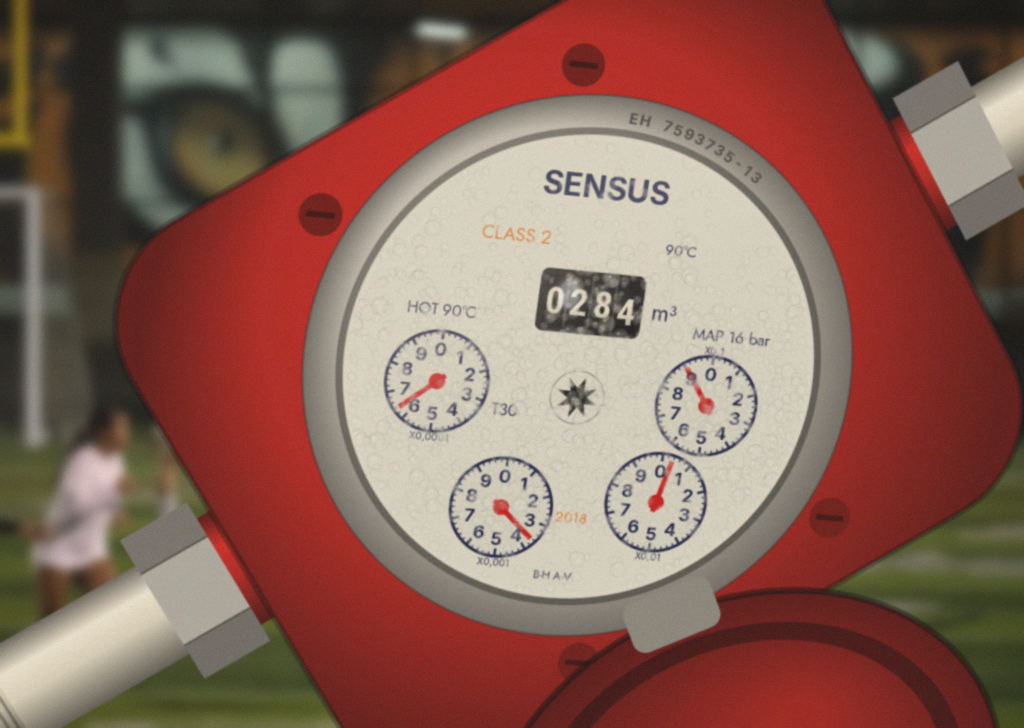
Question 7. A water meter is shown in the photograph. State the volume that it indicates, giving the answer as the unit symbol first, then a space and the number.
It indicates m³ 283.9036
